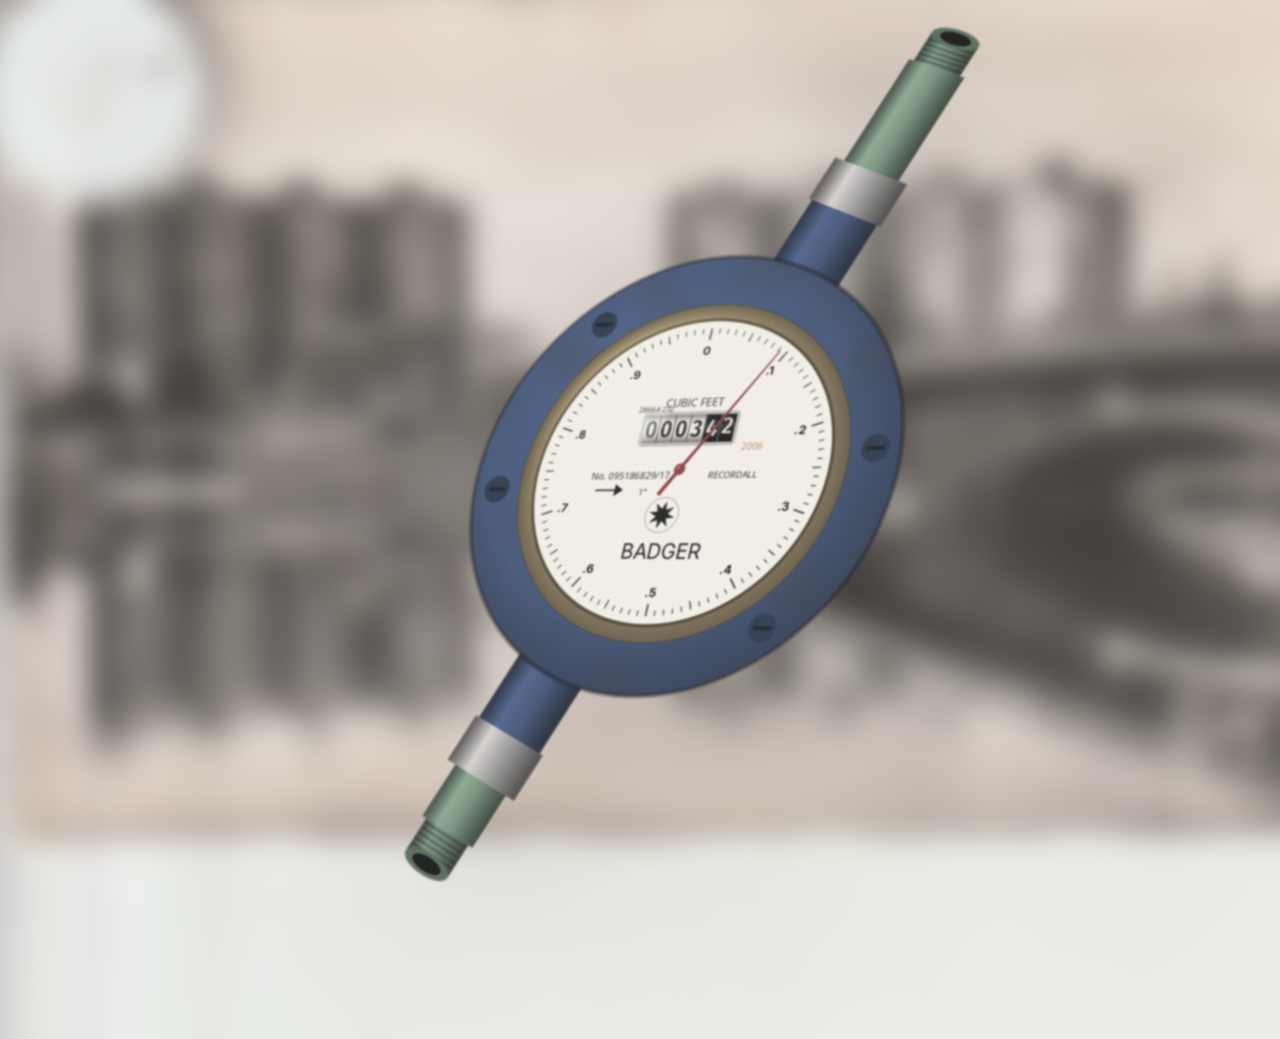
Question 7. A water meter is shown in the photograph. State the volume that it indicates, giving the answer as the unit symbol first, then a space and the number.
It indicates ft³ 342.09
